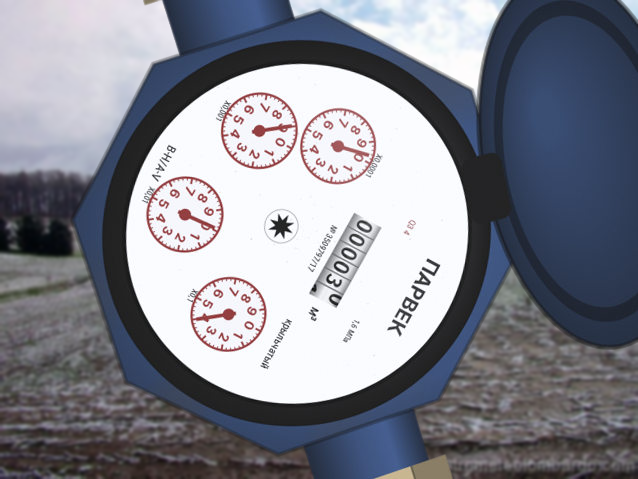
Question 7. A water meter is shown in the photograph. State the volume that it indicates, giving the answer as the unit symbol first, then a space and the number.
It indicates m³ 30.3989
